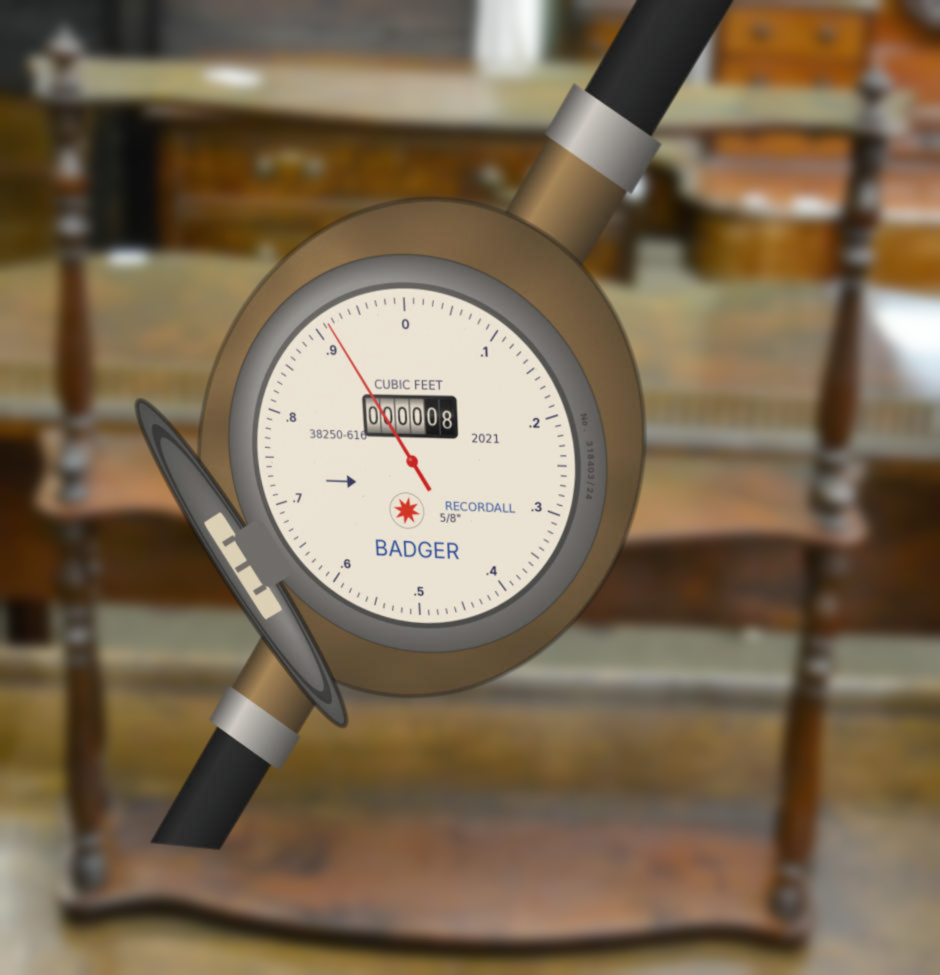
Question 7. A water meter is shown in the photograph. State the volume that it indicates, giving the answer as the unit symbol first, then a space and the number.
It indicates ft³ 7.91
